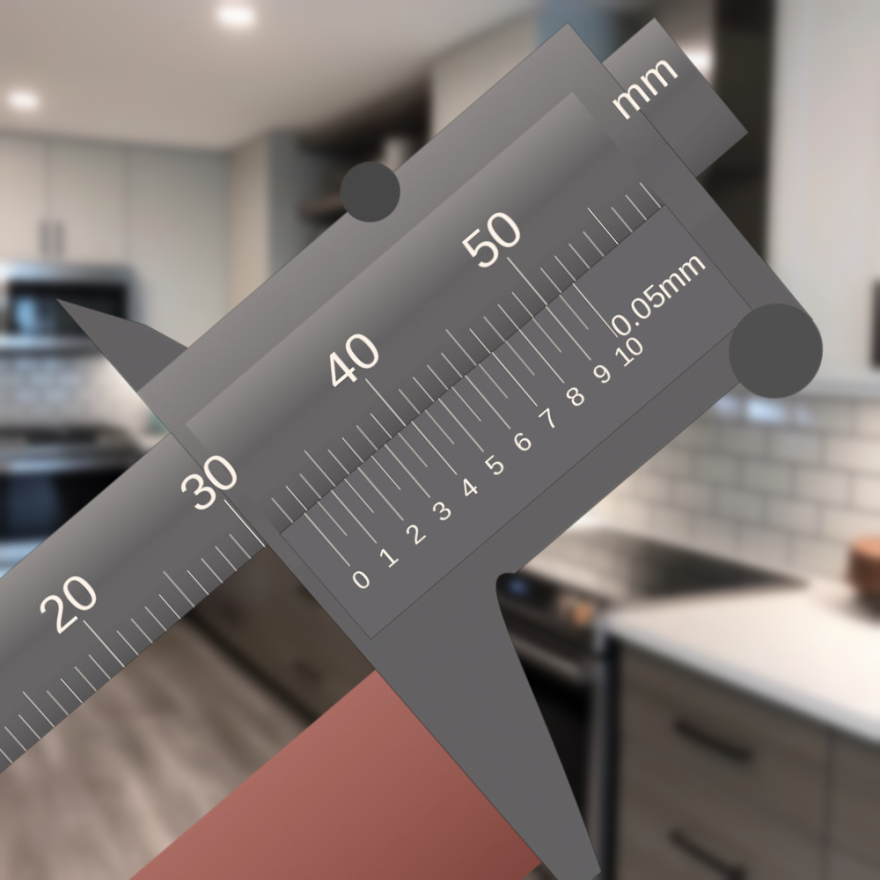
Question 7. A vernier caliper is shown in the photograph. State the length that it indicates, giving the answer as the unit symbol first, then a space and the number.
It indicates mm 32.8
